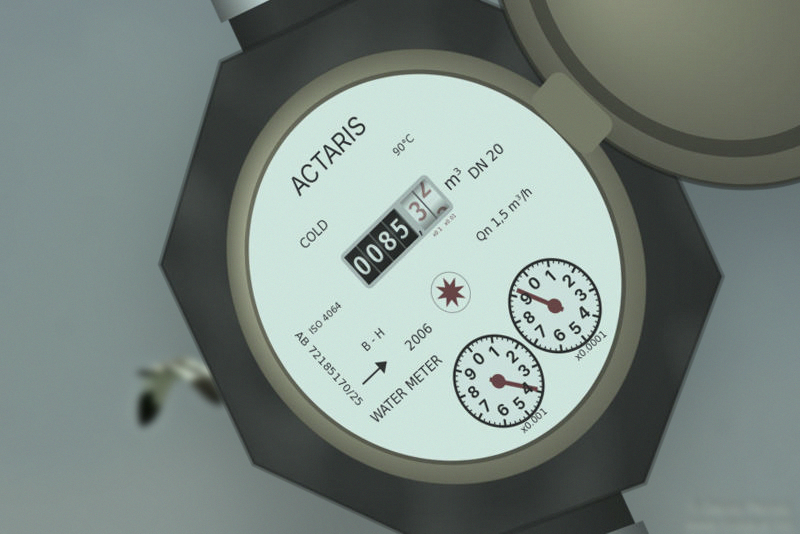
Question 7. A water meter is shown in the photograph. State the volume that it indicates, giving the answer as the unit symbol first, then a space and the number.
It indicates m³ 85.3239
